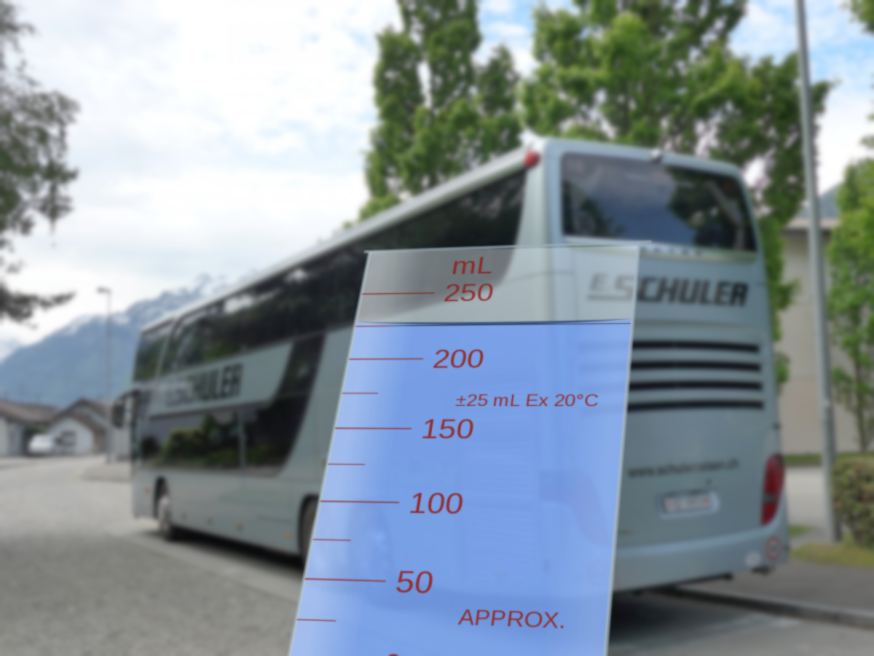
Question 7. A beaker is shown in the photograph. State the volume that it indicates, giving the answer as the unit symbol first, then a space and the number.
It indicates mL 225
